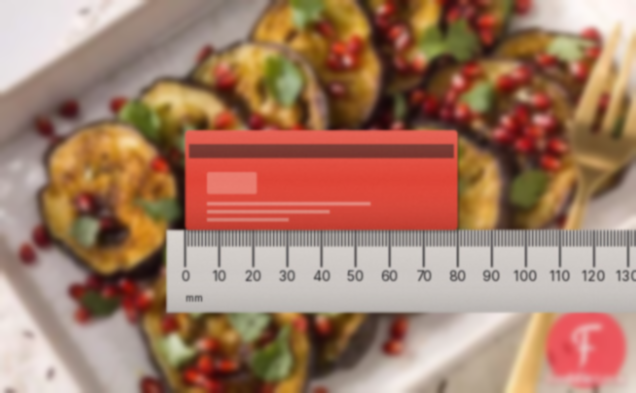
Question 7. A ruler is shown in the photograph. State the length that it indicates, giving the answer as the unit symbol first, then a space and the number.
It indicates mm 80
